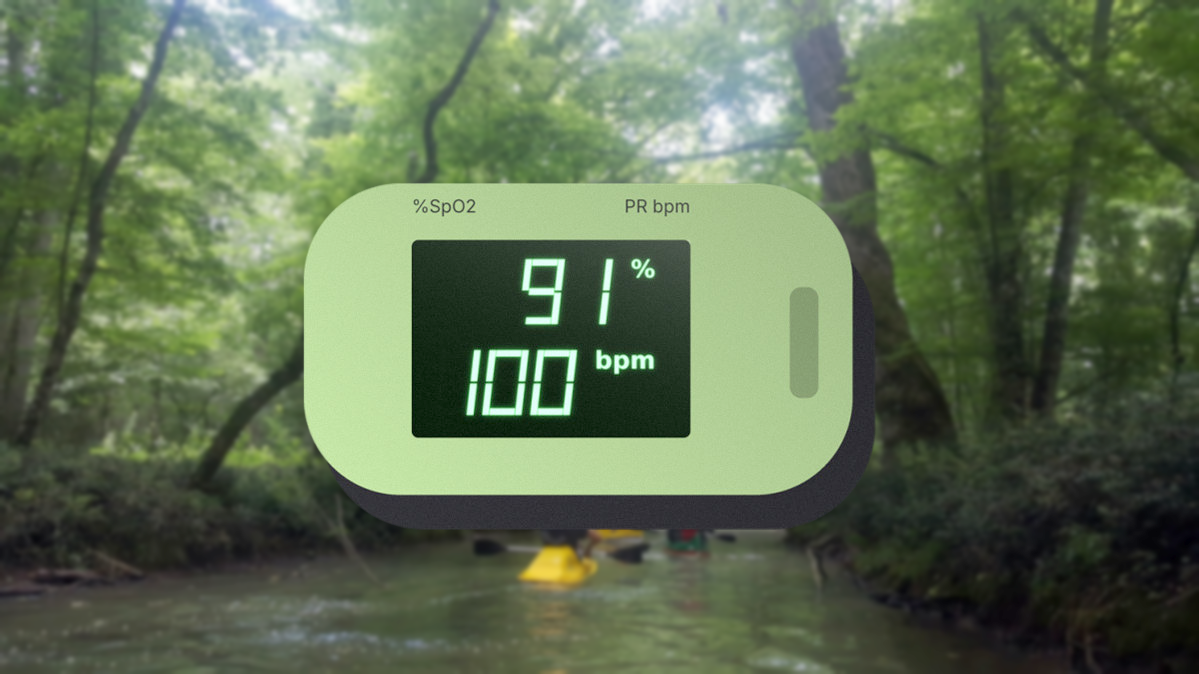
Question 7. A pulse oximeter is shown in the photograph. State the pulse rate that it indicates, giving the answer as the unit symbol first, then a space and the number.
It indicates bpm 100
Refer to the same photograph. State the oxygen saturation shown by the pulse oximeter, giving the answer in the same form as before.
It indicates % 91
